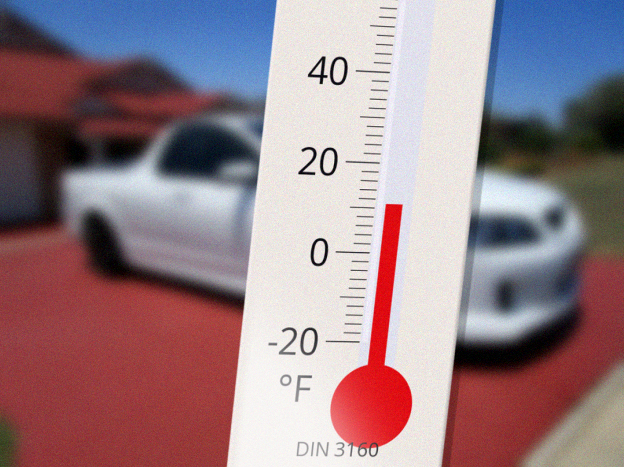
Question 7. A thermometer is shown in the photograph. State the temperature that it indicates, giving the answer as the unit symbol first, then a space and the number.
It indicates °F 11
